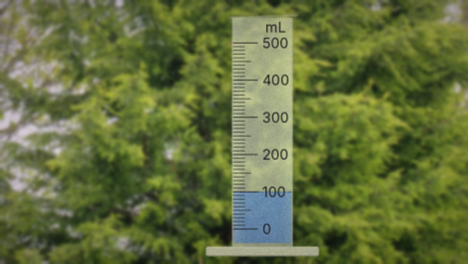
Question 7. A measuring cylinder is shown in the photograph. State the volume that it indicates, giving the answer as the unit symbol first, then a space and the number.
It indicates mL 100
